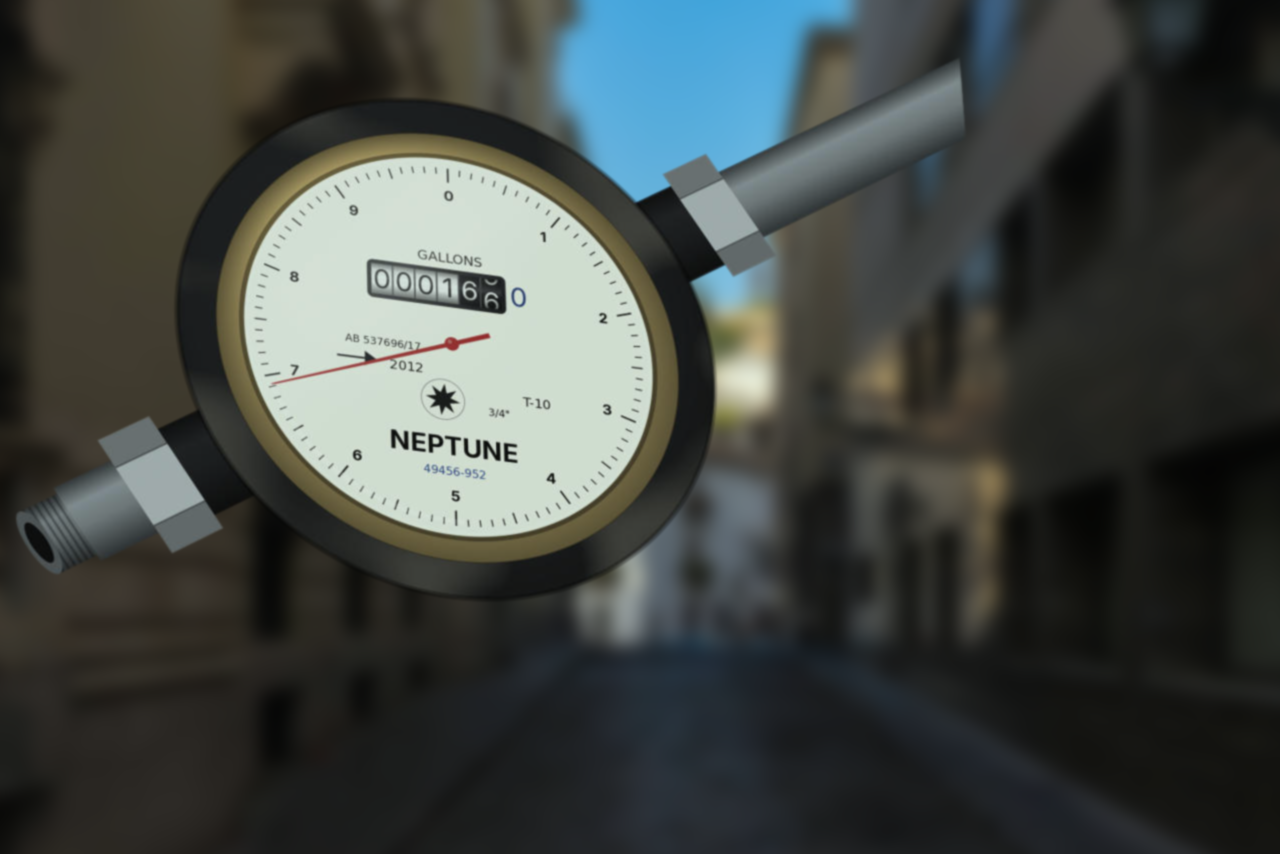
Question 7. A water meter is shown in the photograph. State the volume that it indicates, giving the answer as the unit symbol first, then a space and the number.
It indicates gal 1656.9
